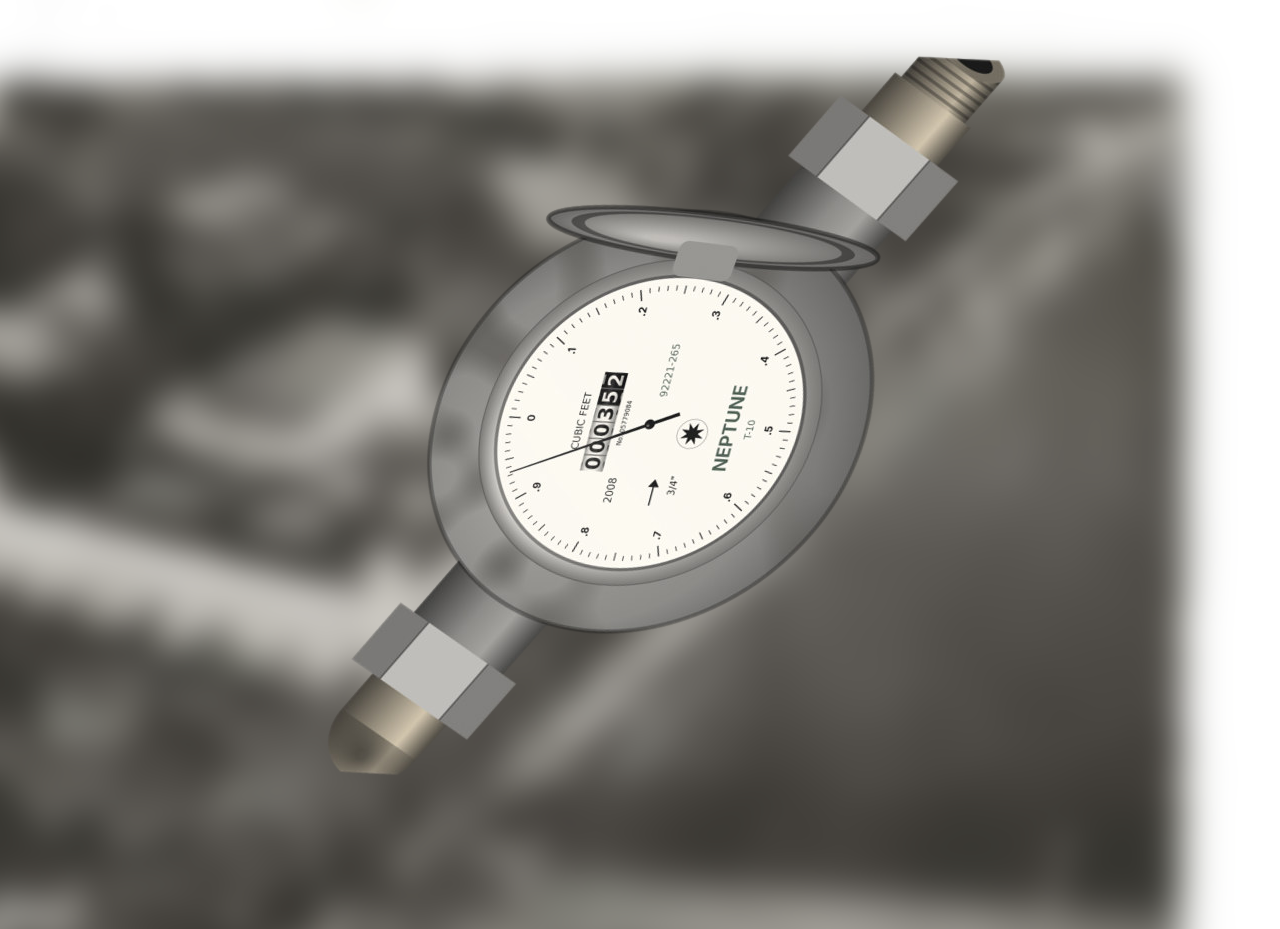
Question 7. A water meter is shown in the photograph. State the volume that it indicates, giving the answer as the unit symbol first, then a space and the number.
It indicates ft³ 351.93
